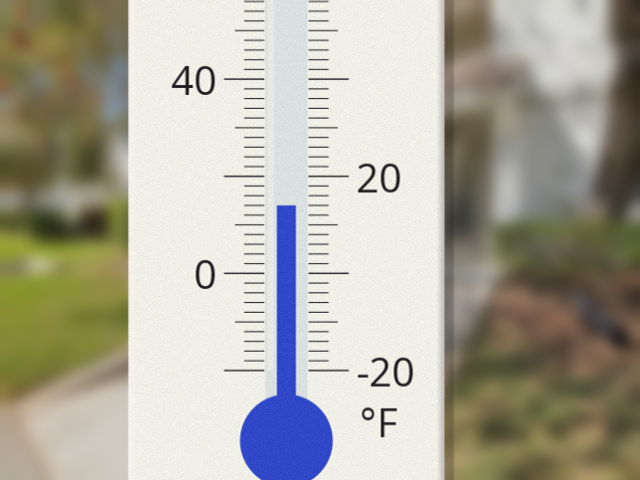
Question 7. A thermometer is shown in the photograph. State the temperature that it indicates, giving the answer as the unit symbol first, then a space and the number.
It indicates °F 14
